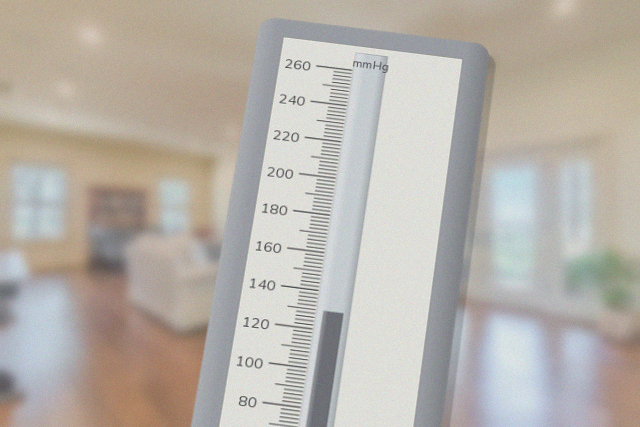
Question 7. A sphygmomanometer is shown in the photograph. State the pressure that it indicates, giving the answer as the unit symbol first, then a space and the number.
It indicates mmHg 130
